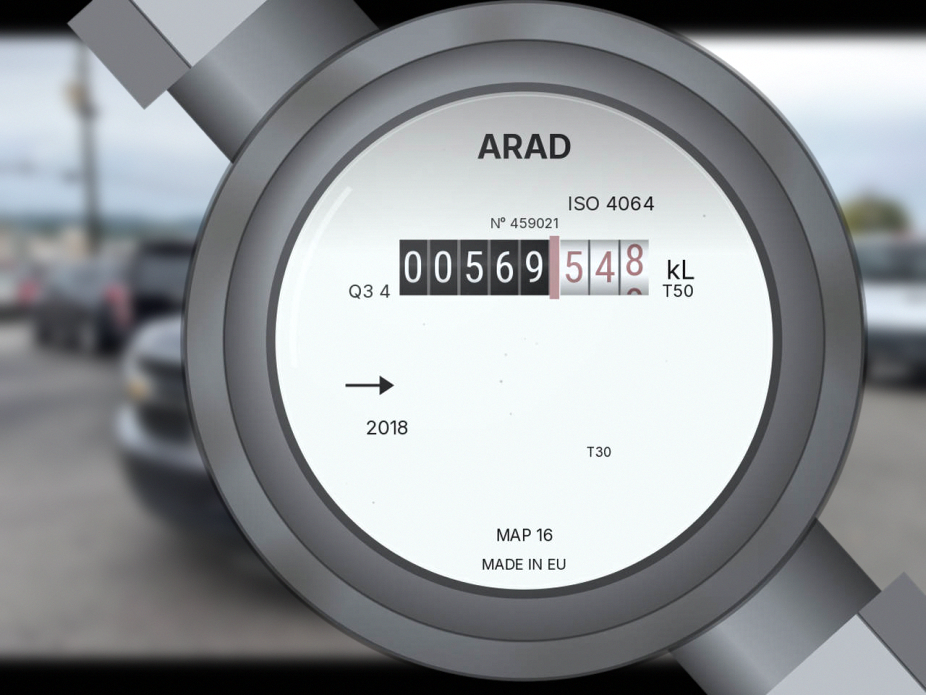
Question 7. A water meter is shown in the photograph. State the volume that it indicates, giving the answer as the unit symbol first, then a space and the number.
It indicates kL 569.548
